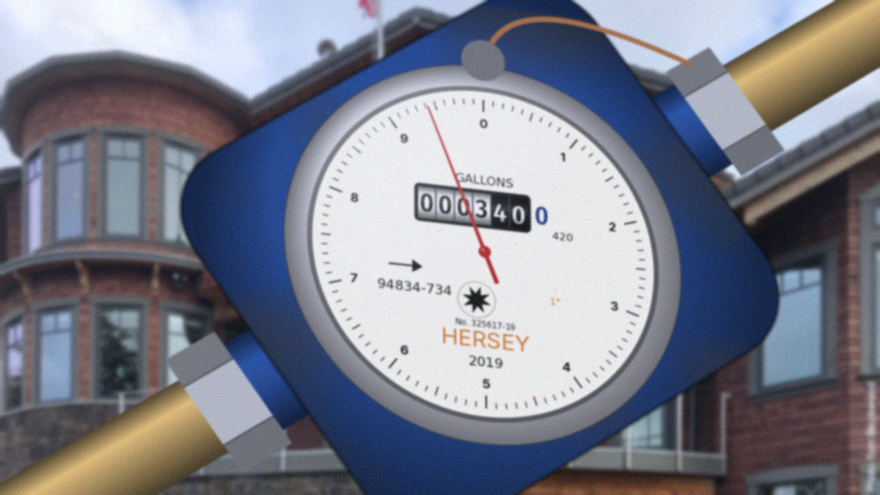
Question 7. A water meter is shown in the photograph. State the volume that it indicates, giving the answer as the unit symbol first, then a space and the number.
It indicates gal 3399.4
